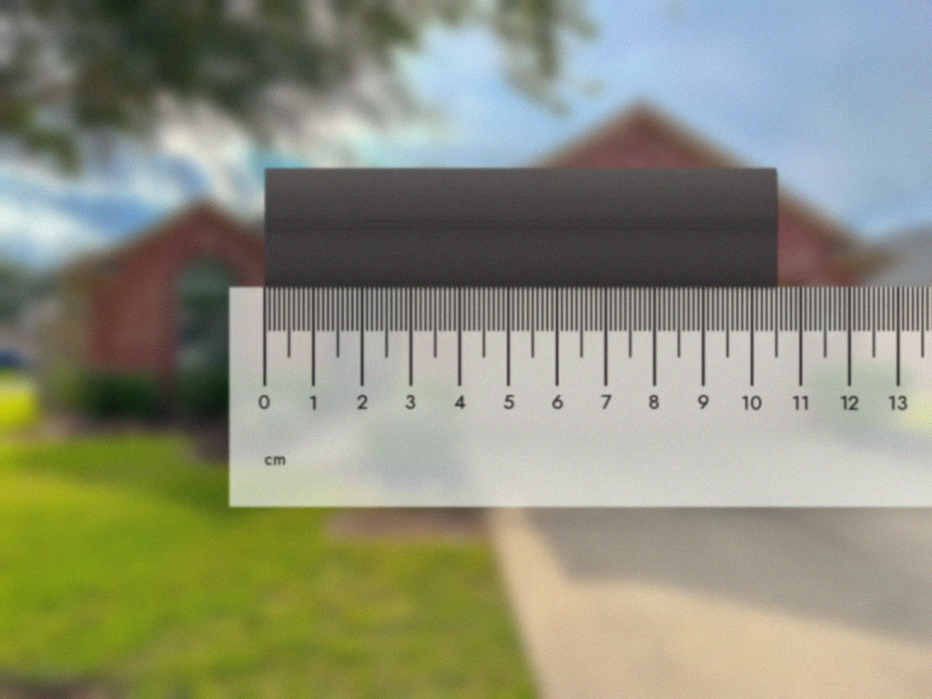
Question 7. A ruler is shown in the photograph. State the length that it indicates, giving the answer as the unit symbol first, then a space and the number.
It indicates cm 10.5
